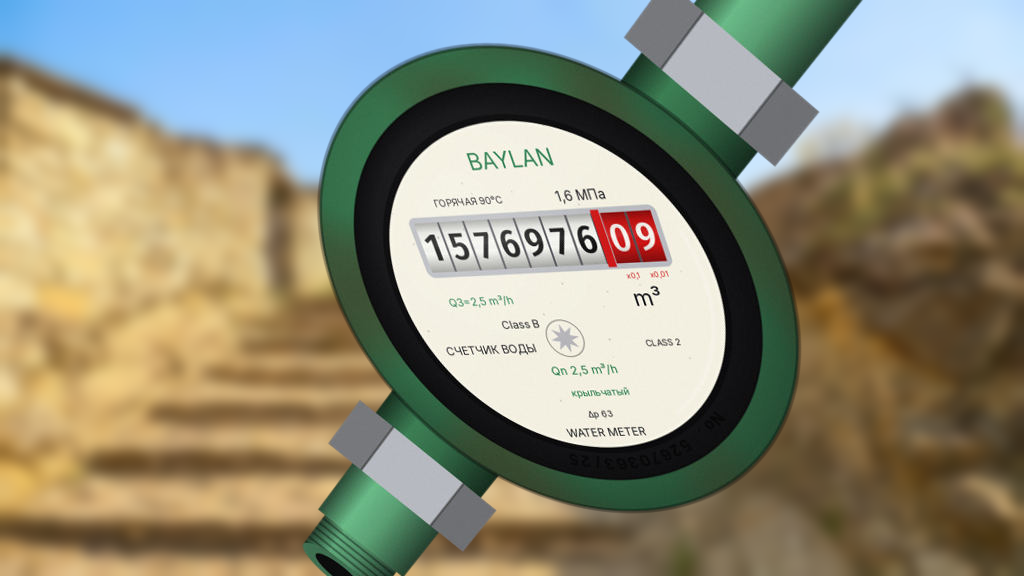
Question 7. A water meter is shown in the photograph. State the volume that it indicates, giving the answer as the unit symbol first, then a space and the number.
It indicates m³ 1576976.09
